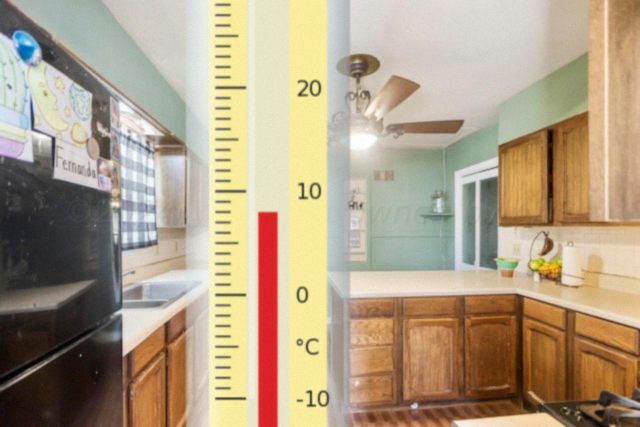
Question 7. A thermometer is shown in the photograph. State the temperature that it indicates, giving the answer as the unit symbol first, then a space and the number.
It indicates °C 8
